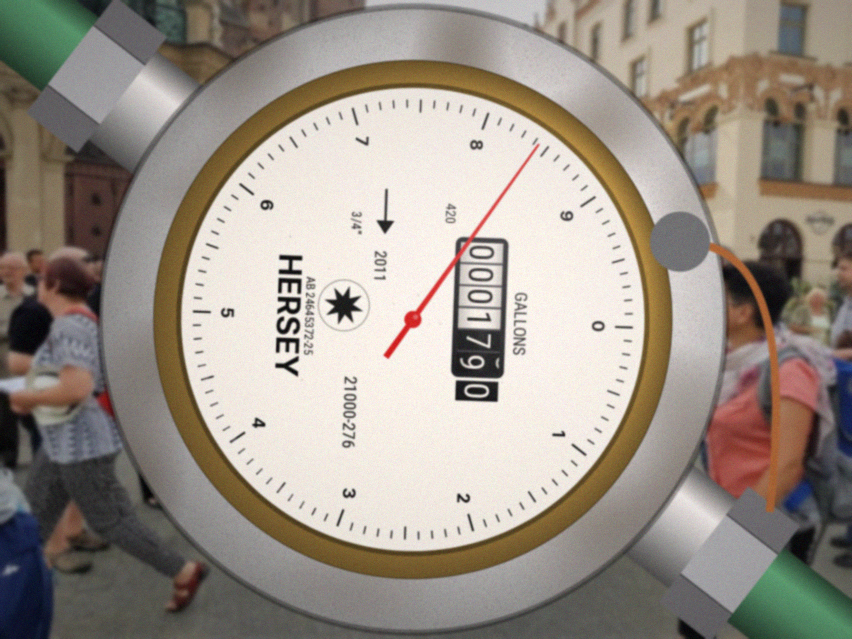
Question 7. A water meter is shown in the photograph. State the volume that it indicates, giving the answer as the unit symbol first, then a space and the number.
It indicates gal 1788.4
